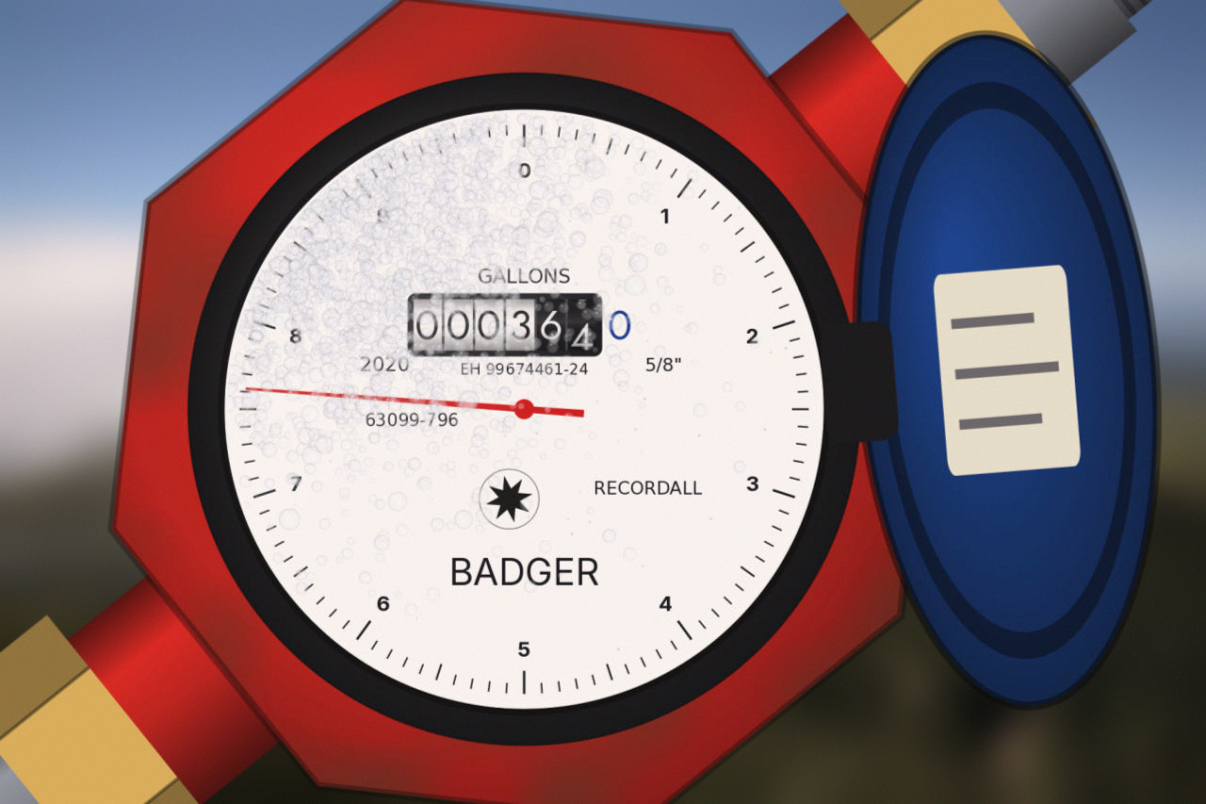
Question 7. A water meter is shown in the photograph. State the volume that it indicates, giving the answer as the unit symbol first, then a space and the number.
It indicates gal 3637.6
